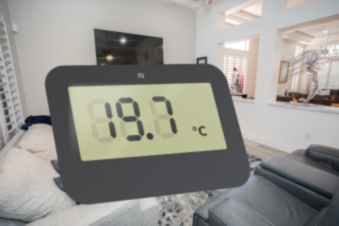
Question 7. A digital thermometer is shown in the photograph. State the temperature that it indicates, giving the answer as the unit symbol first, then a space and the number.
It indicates °C 19.7
